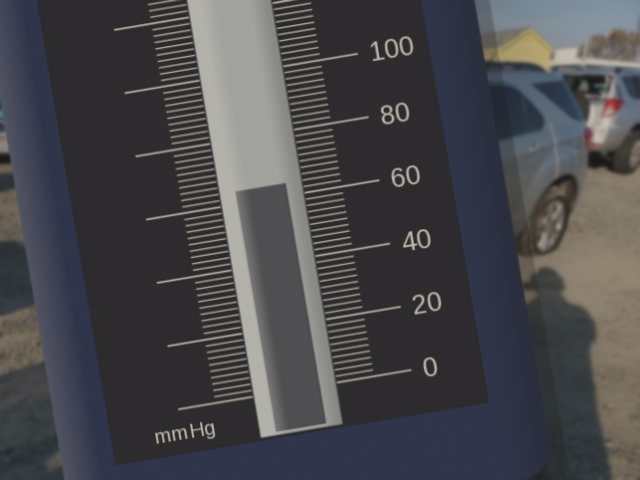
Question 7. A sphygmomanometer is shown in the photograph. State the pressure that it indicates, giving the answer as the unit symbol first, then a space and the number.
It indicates mmHg 64
